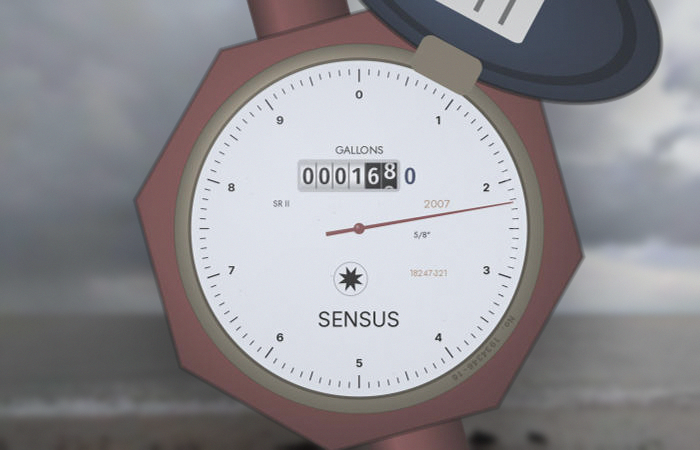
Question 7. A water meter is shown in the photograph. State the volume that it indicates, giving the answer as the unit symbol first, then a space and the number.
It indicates gal 1682.2
